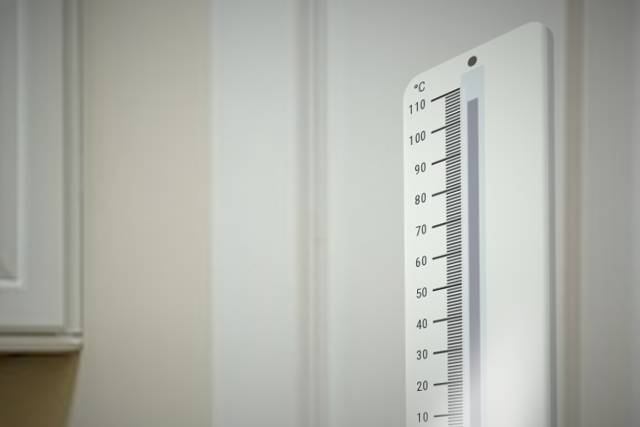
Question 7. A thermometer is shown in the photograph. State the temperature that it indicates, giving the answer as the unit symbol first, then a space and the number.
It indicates °C 105
